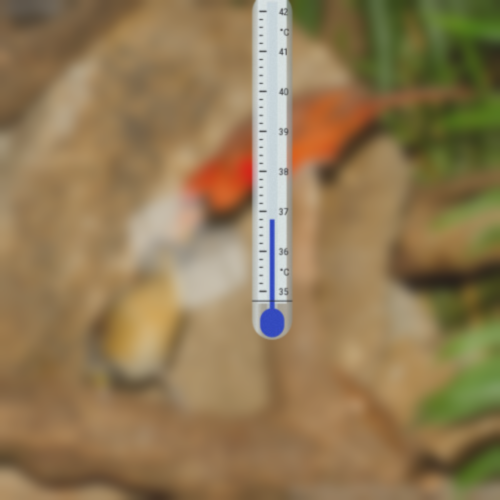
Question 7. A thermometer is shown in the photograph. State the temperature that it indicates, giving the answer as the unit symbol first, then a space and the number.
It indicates °C 36.8
